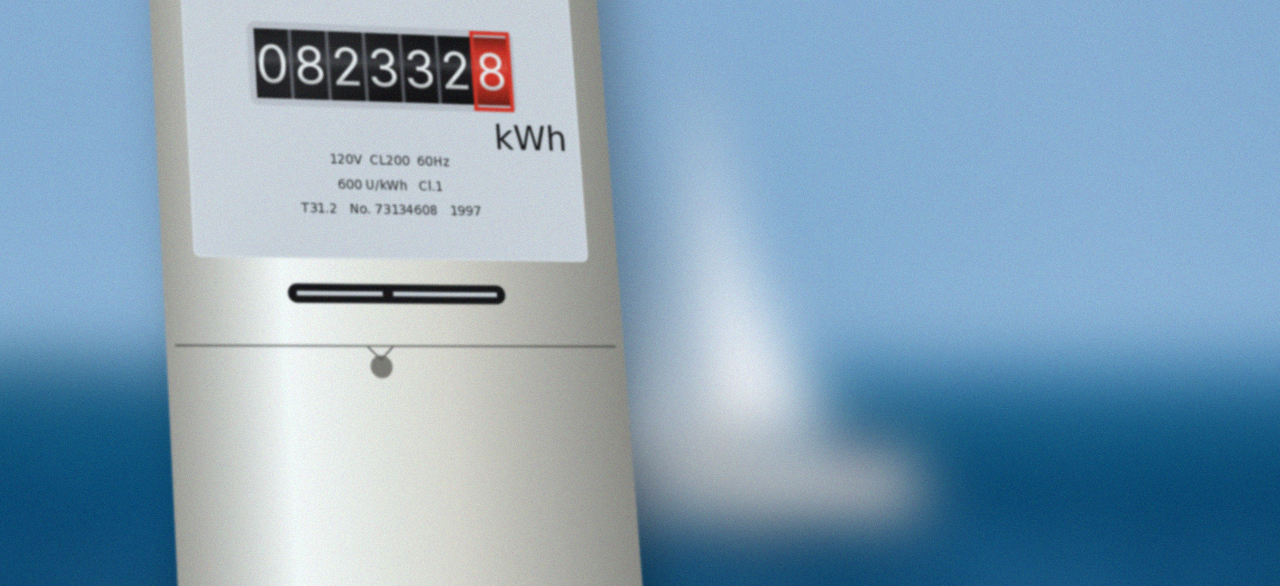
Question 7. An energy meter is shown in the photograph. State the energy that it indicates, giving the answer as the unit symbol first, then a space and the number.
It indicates kWh 82332.8
